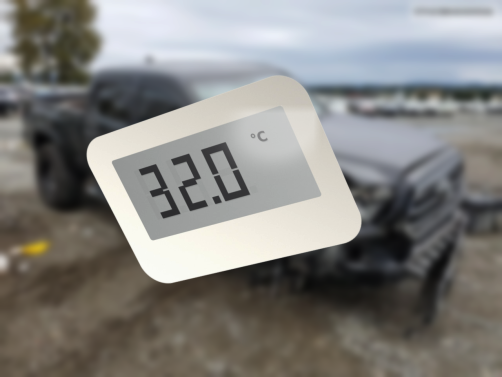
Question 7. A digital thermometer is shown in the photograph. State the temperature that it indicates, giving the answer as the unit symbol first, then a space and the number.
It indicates °C 32.0
